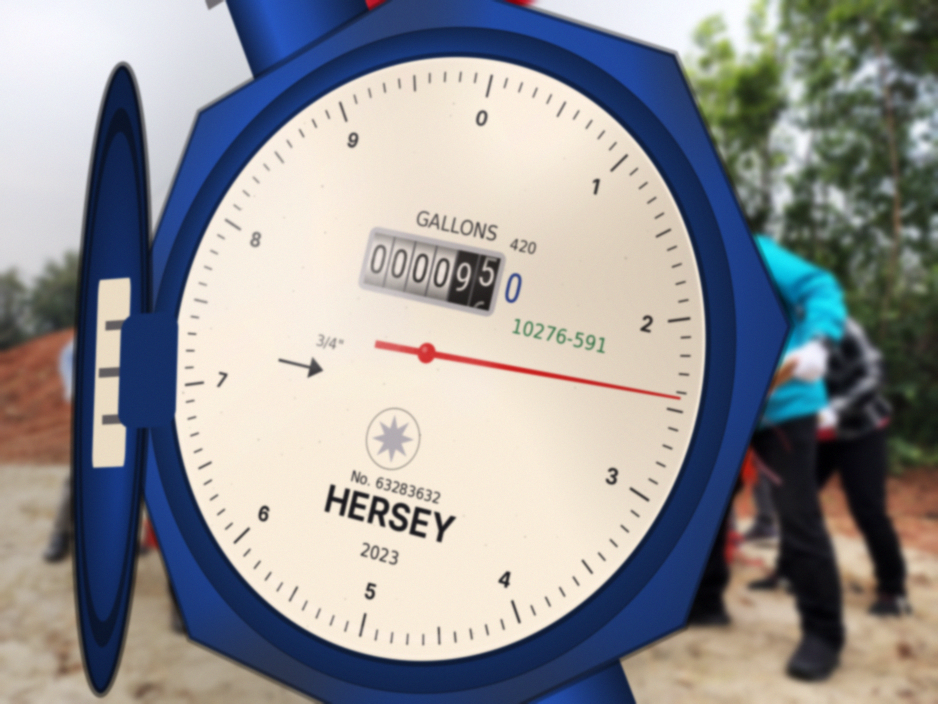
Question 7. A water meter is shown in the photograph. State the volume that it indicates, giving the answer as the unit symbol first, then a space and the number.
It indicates gal 952.4
